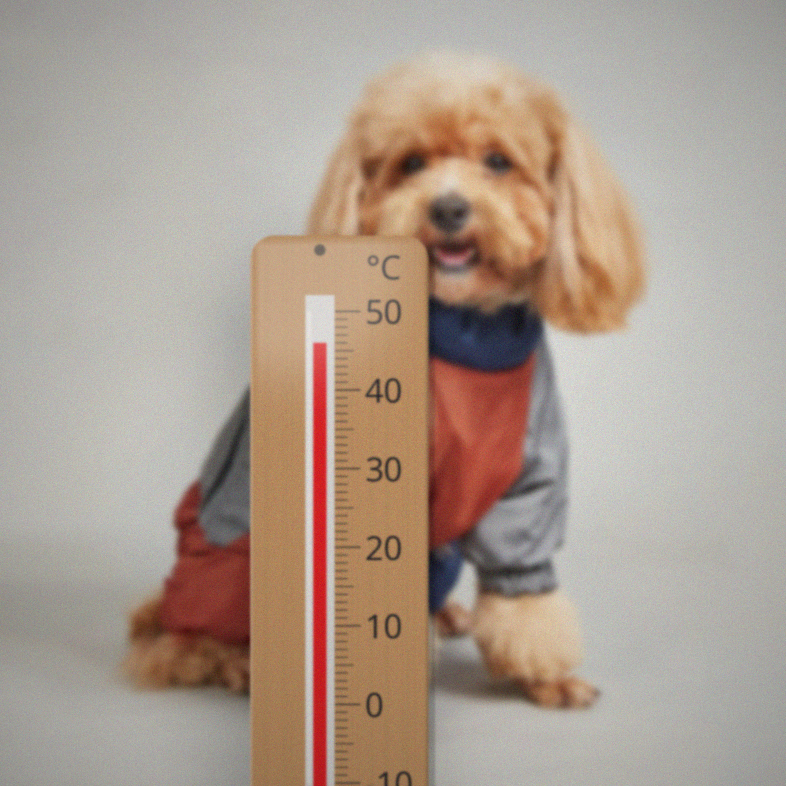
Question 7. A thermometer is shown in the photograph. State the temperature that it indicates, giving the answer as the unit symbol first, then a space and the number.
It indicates °C 46
